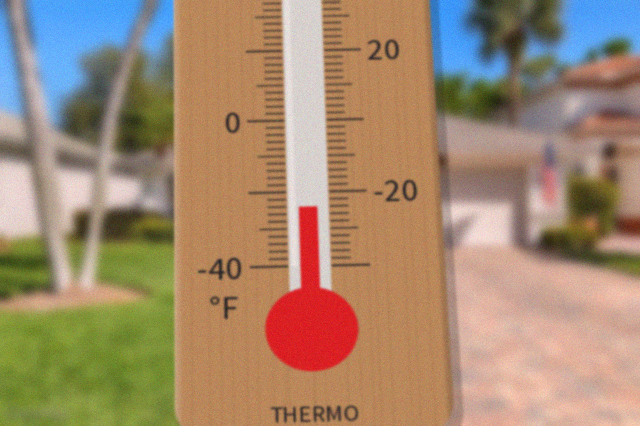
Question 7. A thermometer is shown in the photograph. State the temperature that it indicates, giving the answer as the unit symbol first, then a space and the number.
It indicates °F -24
